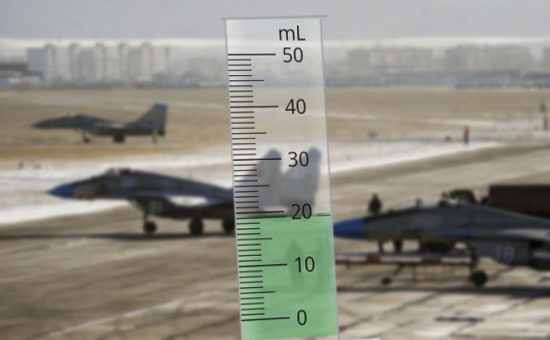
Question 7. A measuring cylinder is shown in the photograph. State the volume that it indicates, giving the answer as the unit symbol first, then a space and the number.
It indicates mL 19
